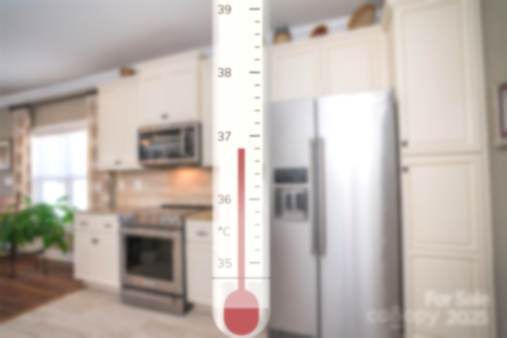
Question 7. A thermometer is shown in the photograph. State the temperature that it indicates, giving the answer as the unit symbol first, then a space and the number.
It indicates °C 36.8
